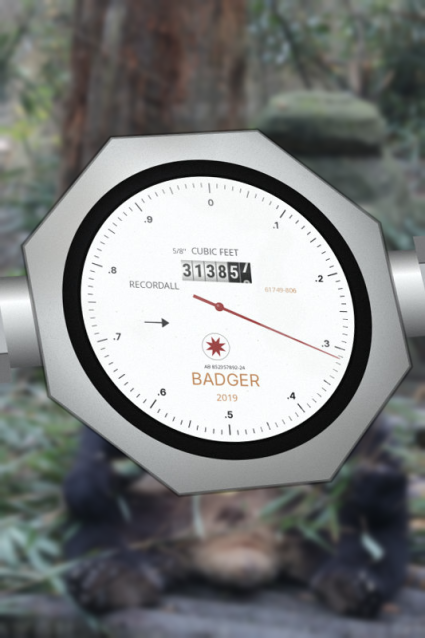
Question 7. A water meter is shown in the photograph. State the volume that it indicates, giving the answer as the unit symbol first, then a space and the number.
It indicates ft³ 313857.31
